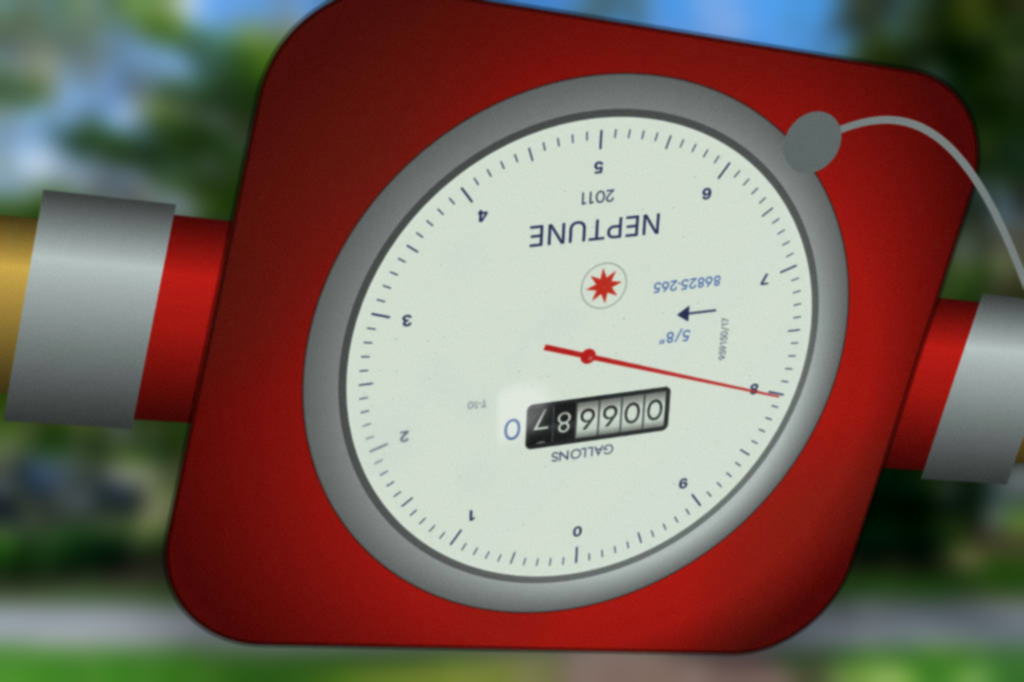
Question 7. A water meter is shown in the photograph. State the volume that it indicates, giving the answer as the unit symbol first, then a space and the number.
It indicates gal 66868.0
